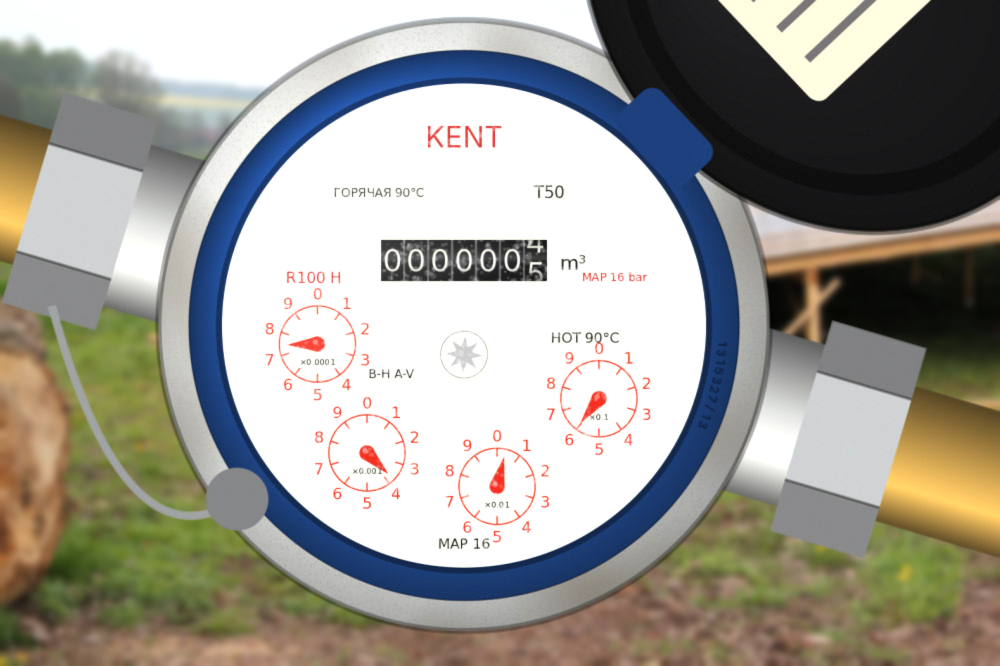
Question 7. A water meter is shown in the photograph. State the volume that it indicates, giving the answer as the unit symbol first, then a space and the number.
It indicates m³ 4.6037
